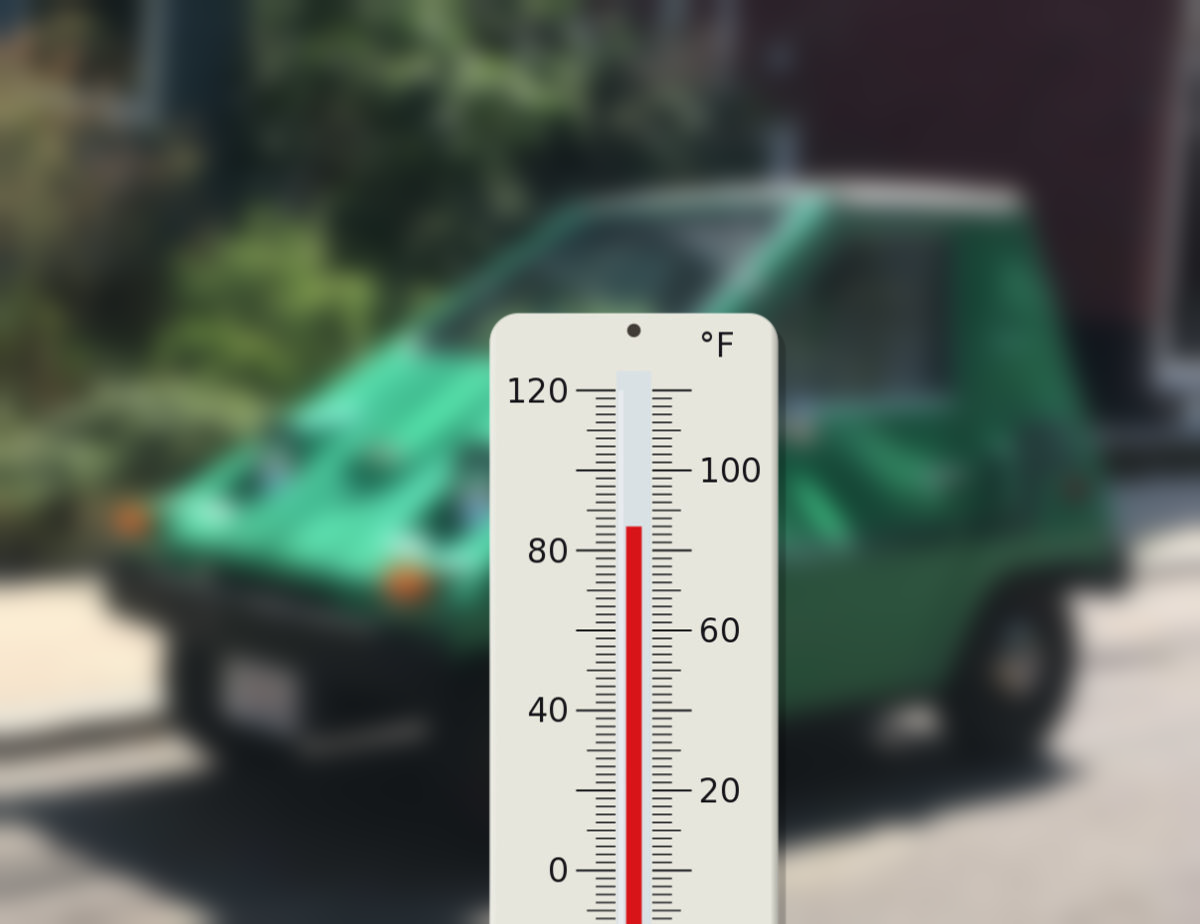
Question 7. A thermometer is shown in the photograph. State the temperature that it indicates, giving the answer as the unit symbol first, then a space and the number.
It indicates °F 86
